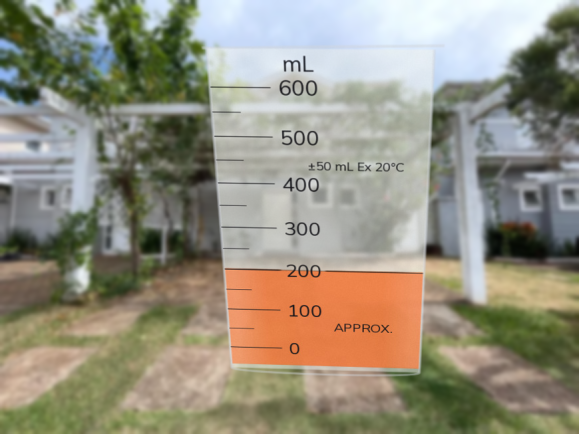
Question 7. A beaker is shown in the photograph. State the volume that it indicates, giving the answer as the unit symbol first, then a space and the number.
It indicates mL 200
